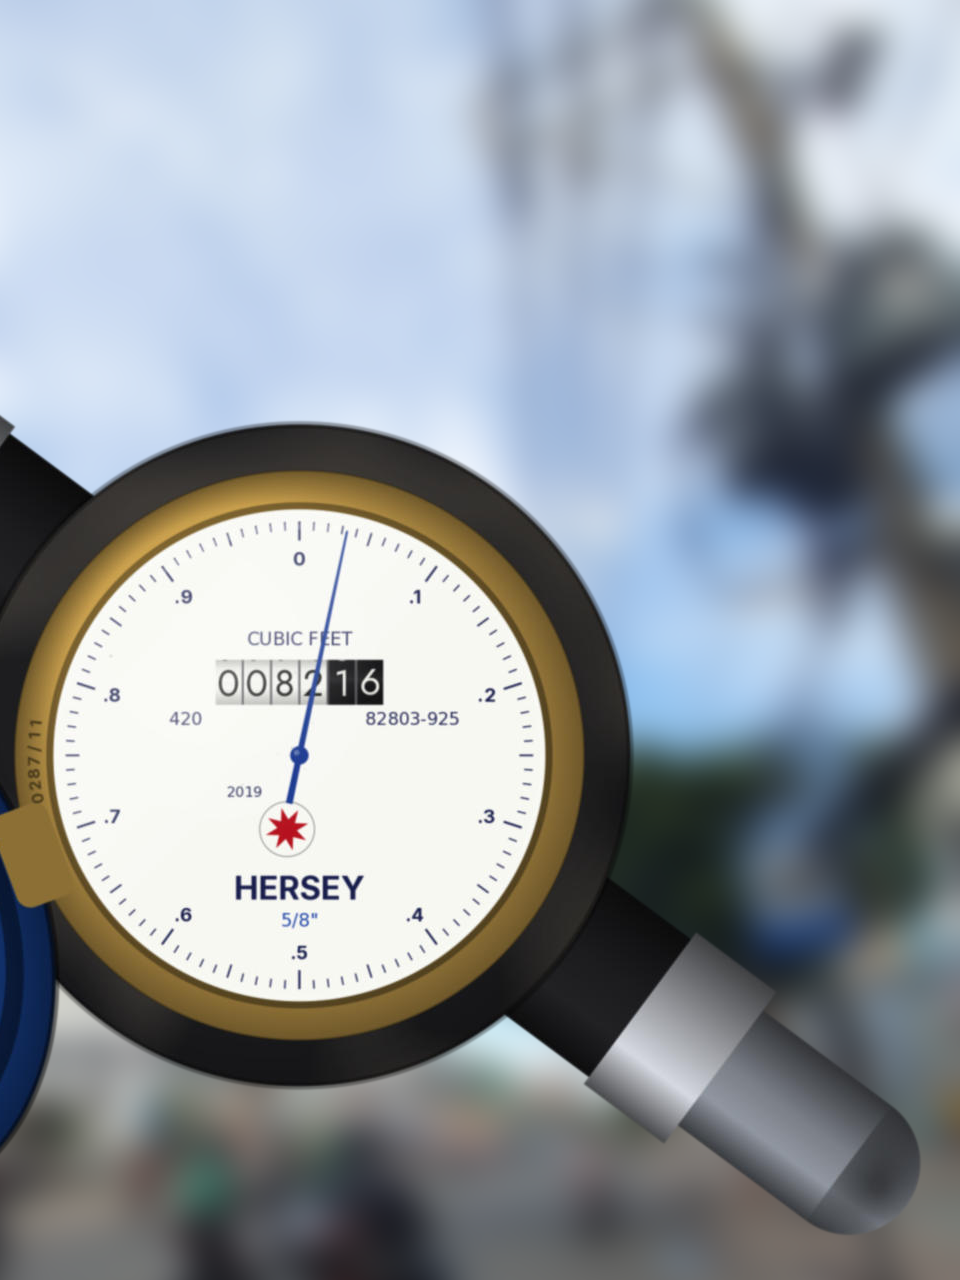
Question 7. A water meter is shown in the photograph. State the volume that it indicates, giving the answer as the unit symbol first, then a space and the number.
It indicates ft³ 8216.03
